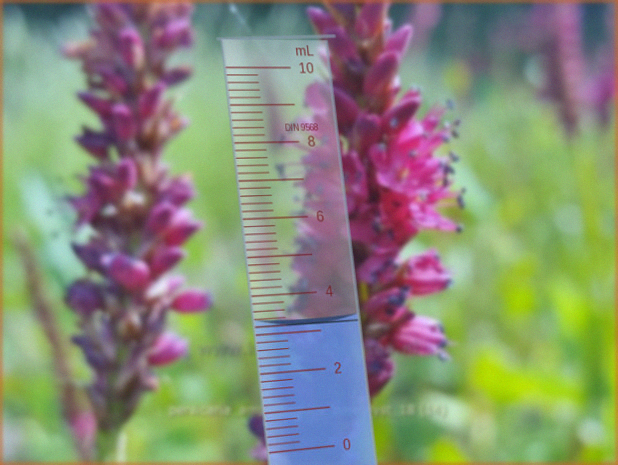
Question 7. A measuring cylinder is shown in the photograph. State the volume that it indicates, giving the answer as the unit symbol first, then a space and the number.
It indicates mL 3.2
